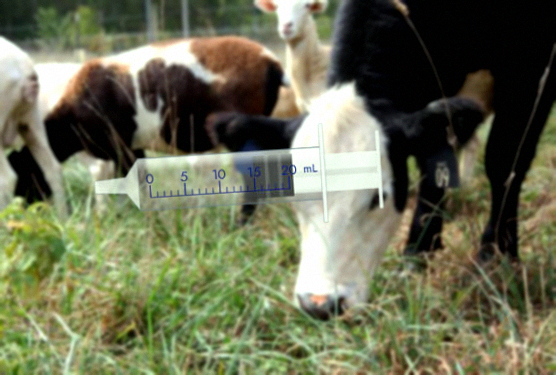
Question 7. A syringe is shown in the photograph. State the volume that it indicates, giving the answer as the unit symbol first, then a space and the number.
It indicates mL 15
